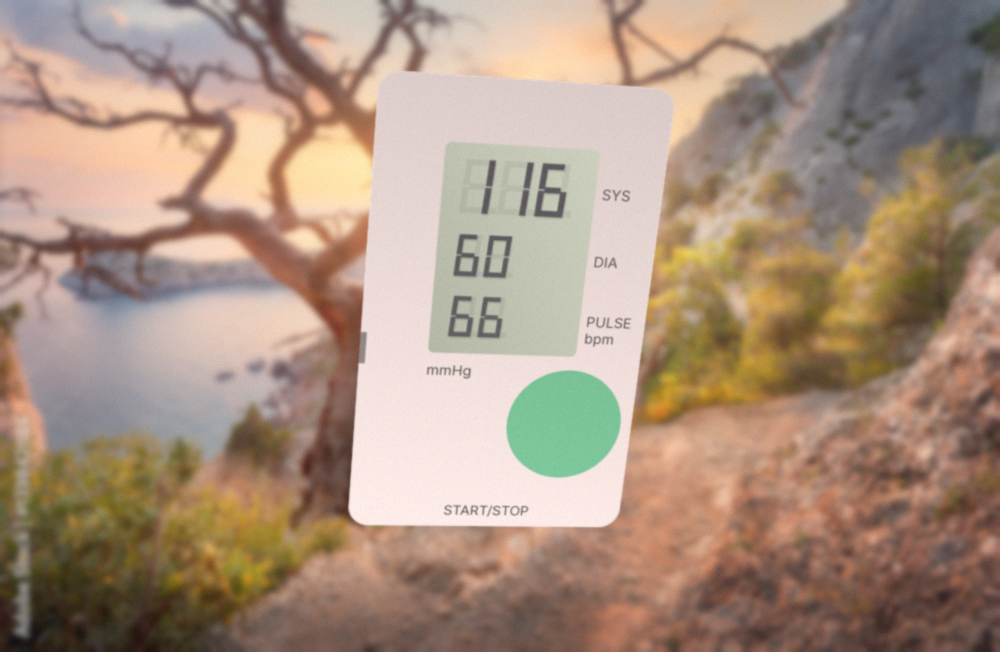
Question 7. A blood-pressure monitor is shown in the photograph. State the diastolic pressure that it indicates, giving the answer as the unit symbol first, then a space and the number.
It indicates mmHg 60
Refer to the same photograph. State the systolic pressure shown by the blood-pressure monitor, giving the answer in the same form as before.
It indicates mmHg 116
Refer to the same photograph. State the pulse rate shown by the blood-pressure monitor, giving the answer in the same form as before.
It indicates bpm 66
